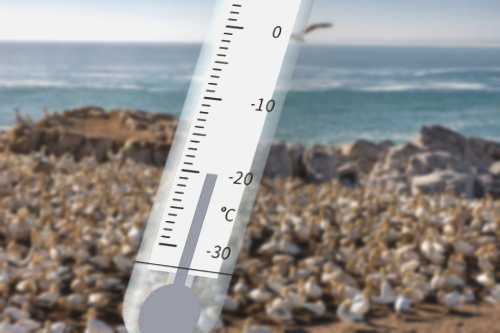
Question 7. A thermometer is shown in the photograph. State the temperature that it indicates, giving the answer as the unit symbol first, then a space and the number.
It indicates °C -20
